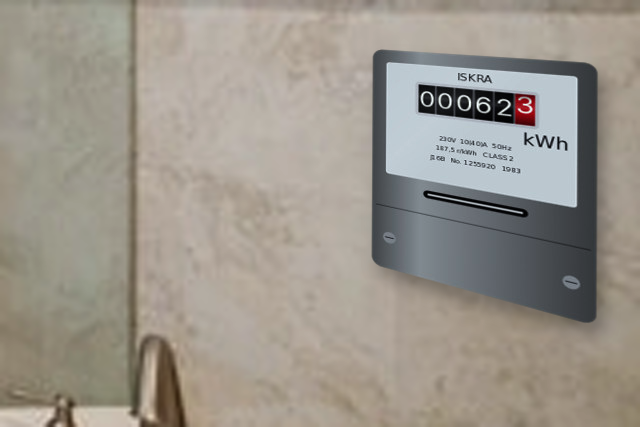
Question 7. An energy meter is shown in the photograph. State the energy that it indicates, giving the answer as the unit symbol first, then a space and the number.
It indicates kWh 62.3
